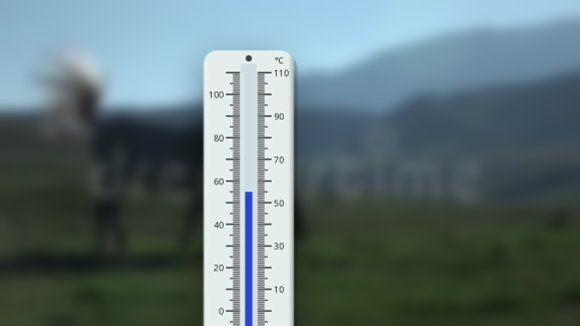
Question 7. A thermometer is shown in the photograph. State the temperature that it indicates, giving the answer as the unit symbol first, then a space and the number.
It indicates °C 55
